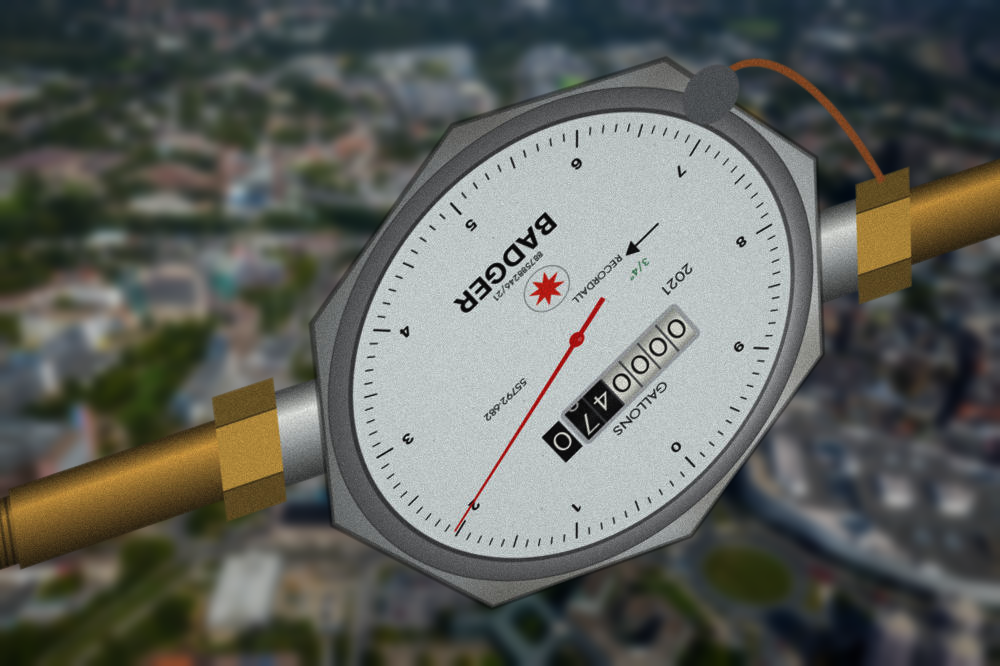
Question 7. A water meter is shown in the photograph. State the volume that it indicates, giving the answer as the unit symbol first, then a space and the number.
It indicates gal 472.0
